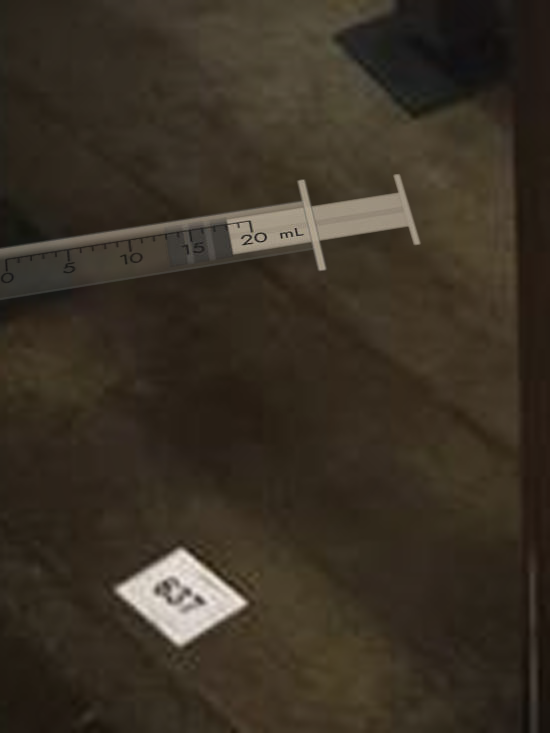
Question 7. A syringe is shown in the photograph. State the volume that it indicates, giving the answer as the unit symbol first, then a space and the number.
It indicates mL 13
